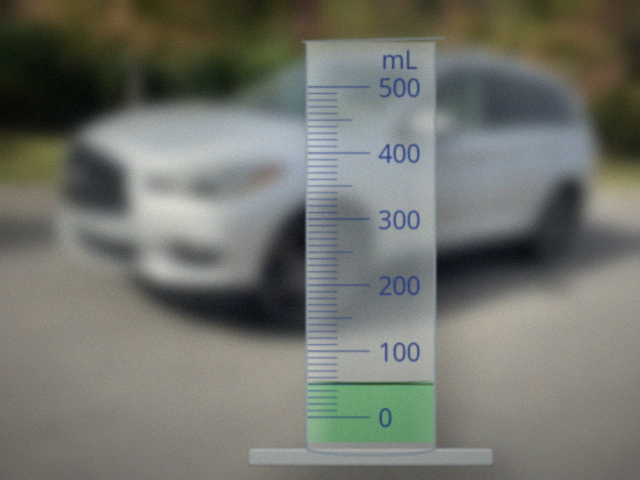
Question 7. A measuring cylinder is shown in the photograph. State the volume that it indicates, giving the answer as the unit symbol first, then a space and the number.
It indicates mL 50
